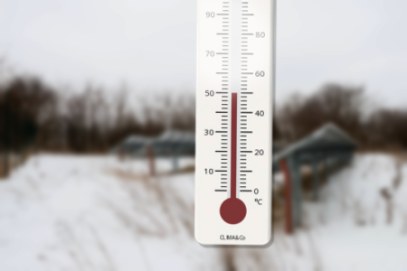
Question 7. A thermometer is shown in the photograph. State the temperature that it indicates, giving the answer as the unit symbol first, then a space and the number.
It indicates °C 50
